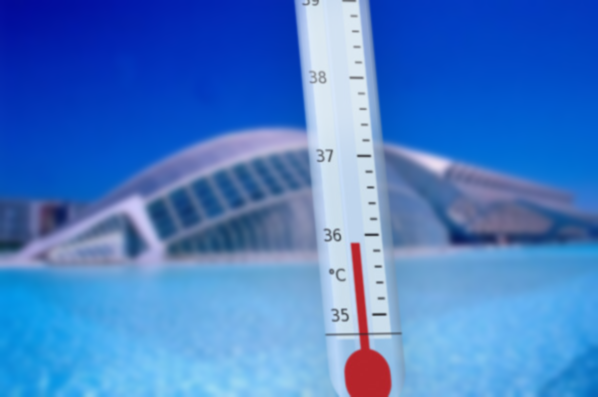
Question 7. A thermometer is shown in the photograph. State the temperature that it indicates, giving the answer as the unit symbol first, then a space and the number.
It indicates °C 35.9
